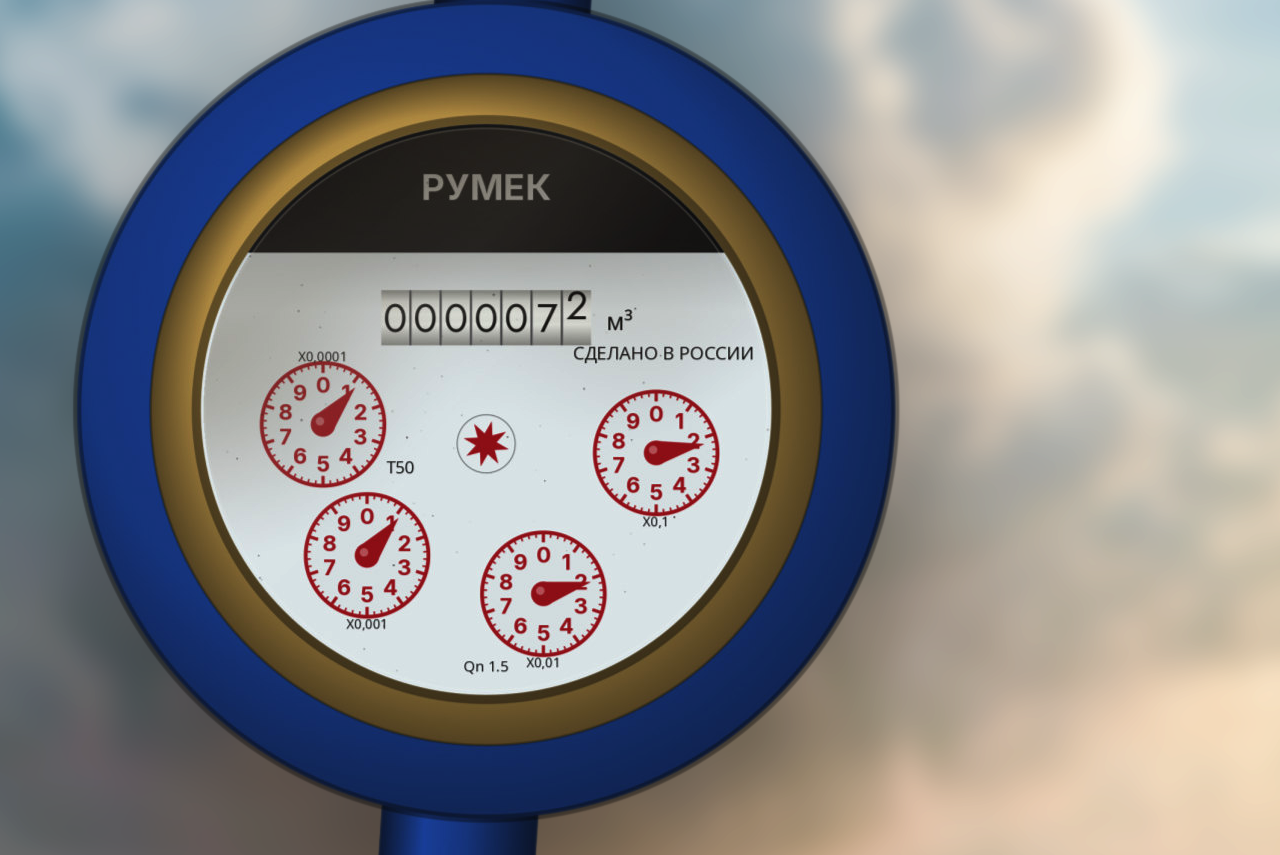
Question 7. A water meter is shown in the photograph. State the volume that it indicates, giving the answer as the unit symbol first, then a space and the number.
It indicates m³ 72.2211
